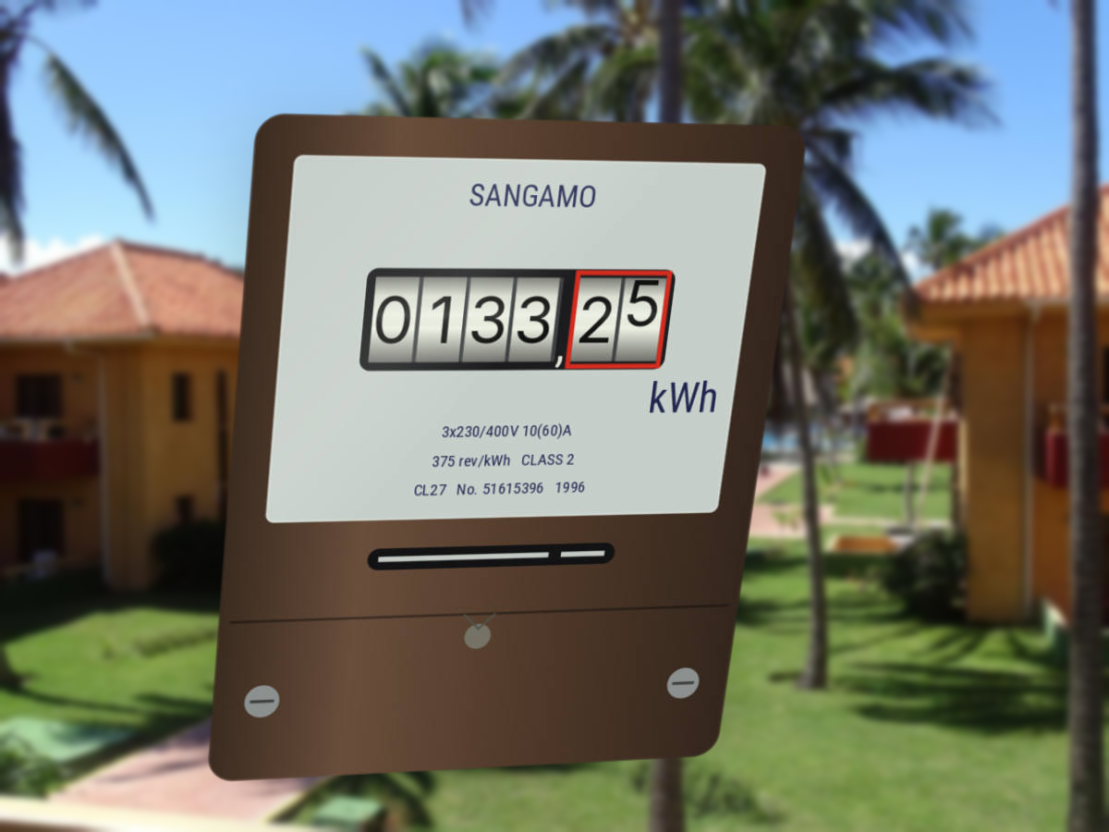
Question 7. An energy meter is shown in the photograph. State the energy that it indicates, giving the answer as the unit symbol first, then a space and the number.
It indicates kWh 133.25
